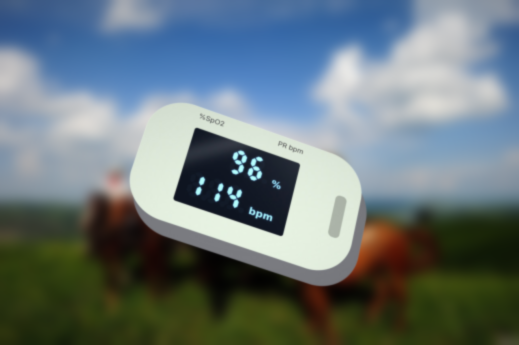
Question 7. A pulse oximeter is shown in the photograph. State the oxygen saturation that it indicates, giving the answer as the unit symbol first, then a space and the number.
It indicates % 96
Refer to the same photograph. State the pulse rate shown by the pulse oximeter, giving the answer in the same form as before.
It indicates bpm 114
